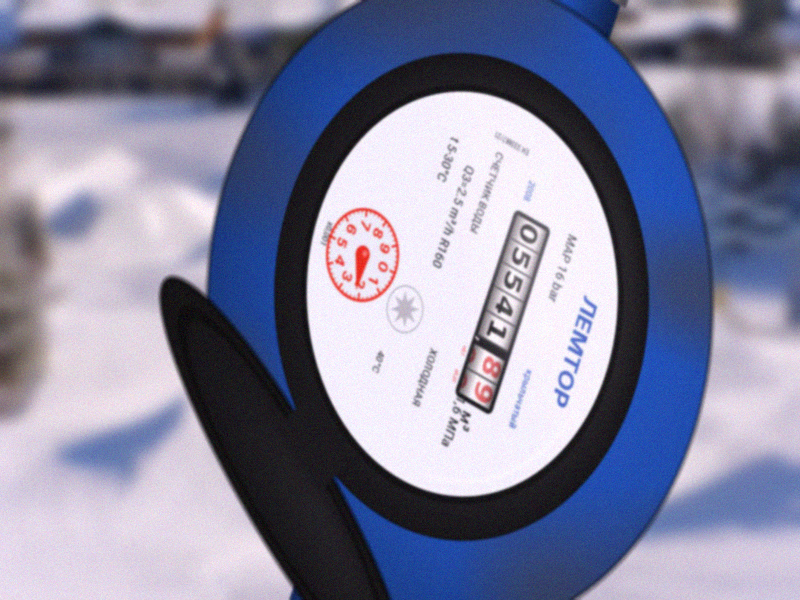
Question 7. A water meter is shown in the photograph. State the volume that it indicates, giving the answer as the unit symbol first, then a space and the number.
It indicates m³ 5541.892
